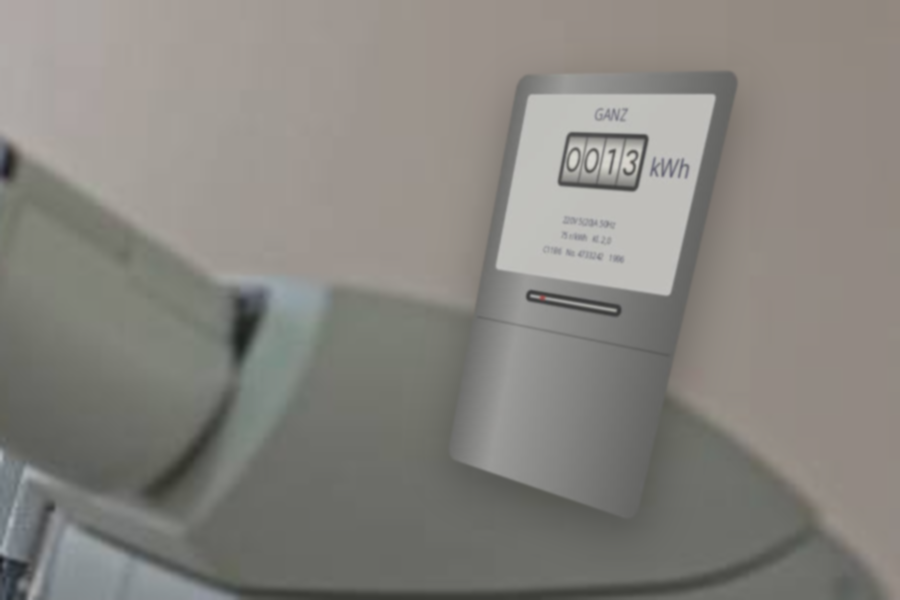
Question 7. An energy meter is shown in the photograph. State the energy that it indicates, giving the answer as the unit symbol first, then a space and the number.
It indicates kWh 13
